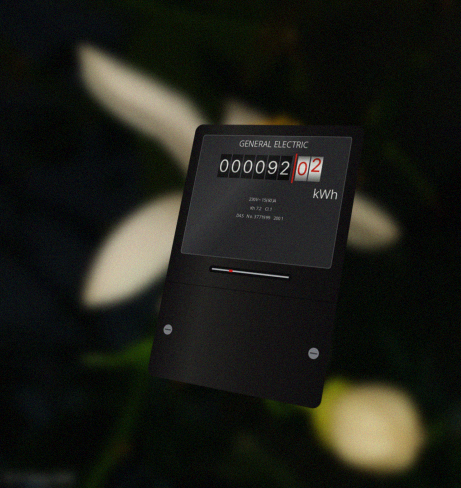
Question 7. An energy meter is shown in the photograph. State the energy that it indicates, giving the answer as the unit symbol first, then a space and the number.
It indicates kWh 92.02
